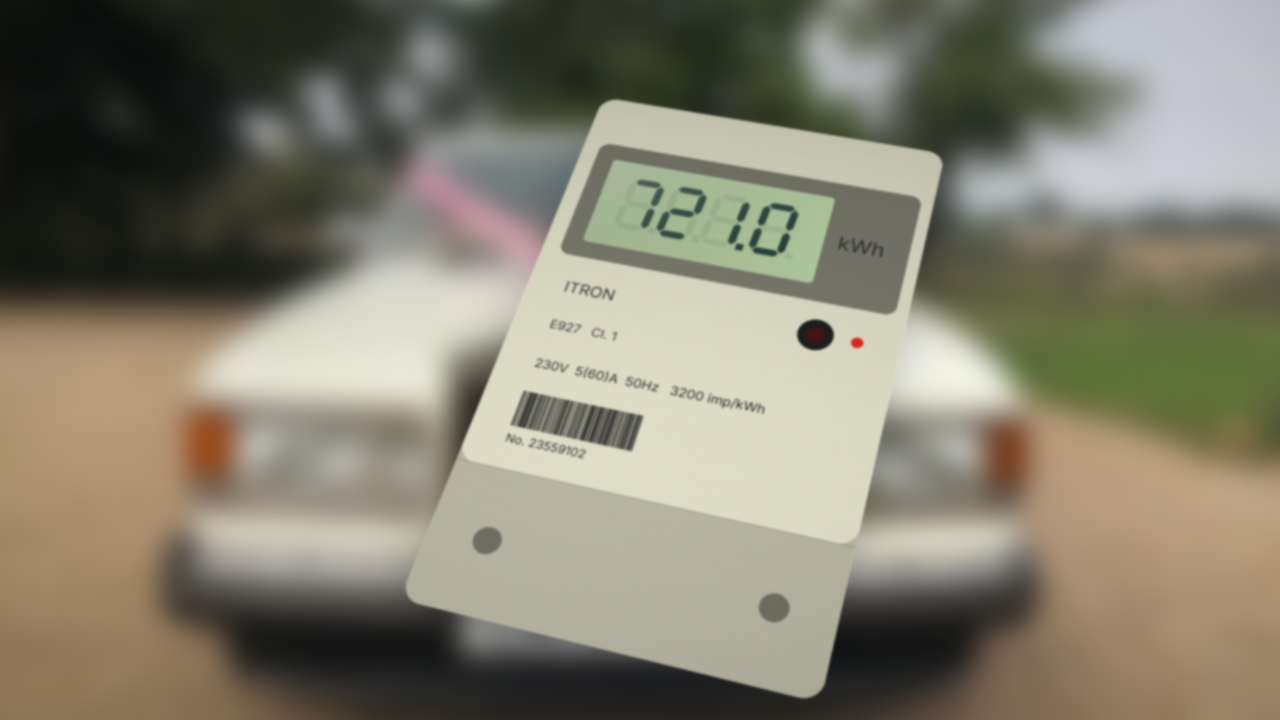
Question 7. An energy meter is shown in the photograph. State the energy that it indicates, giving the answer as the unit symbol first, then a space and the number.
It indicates kWh 721.0
